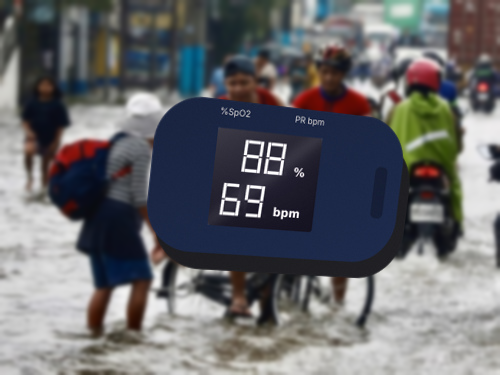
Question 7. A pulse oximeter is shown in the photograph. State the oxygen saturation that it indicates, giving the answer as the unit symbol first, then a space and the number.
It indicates % 88
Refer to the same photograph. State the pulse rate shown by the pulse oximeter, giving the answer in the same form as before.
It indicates bpm 69
